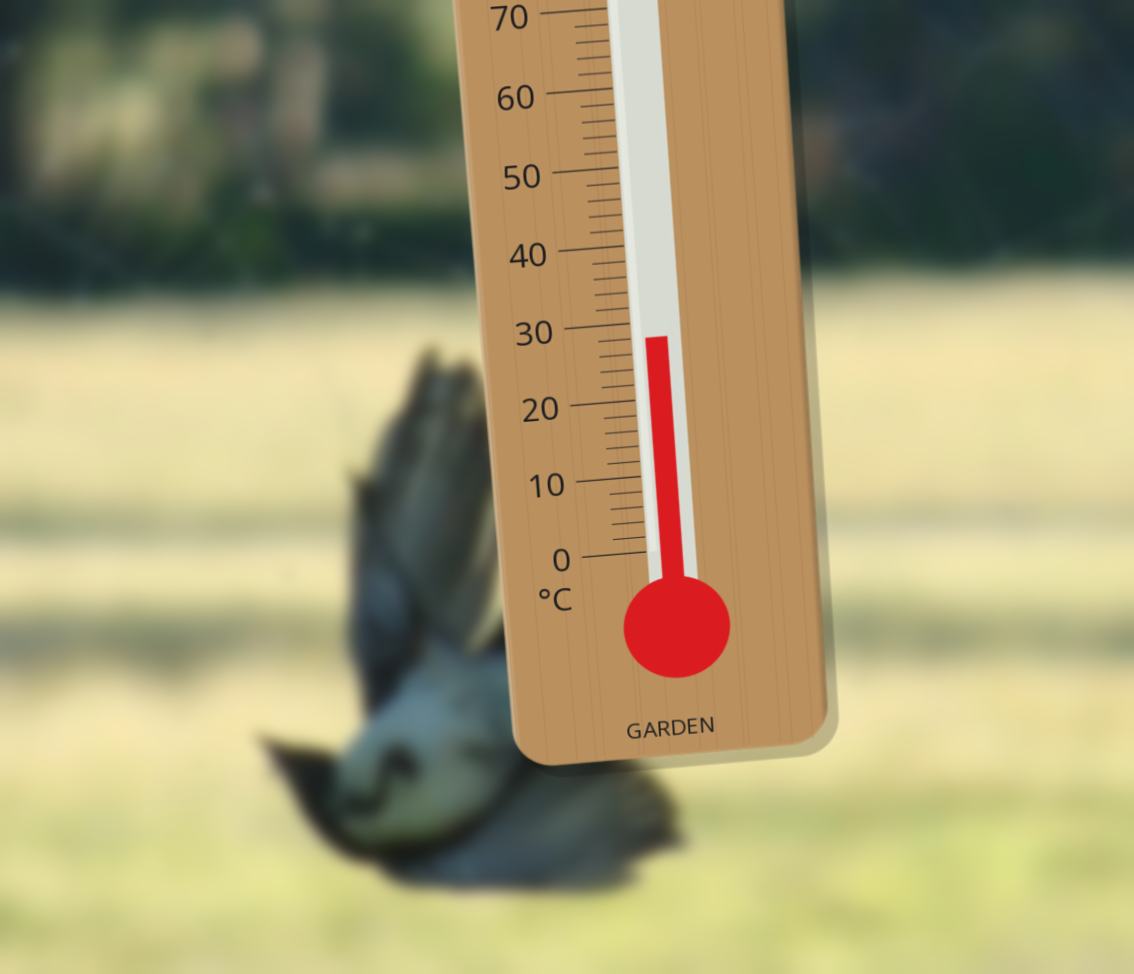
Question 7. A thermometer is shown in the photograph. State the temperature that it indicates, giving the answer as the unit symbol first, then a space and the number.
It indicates °C 28
